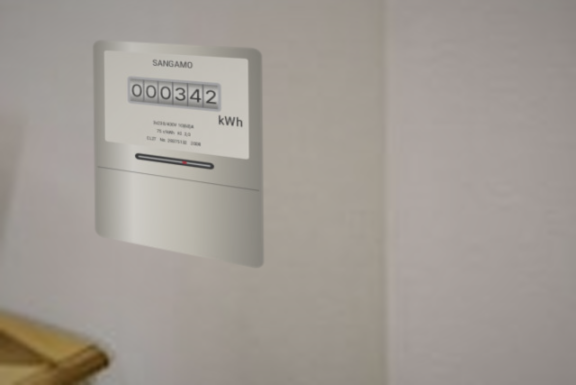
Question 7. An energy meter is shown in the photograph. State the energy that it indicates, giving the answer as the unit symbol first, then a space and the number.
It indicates kWh 342
